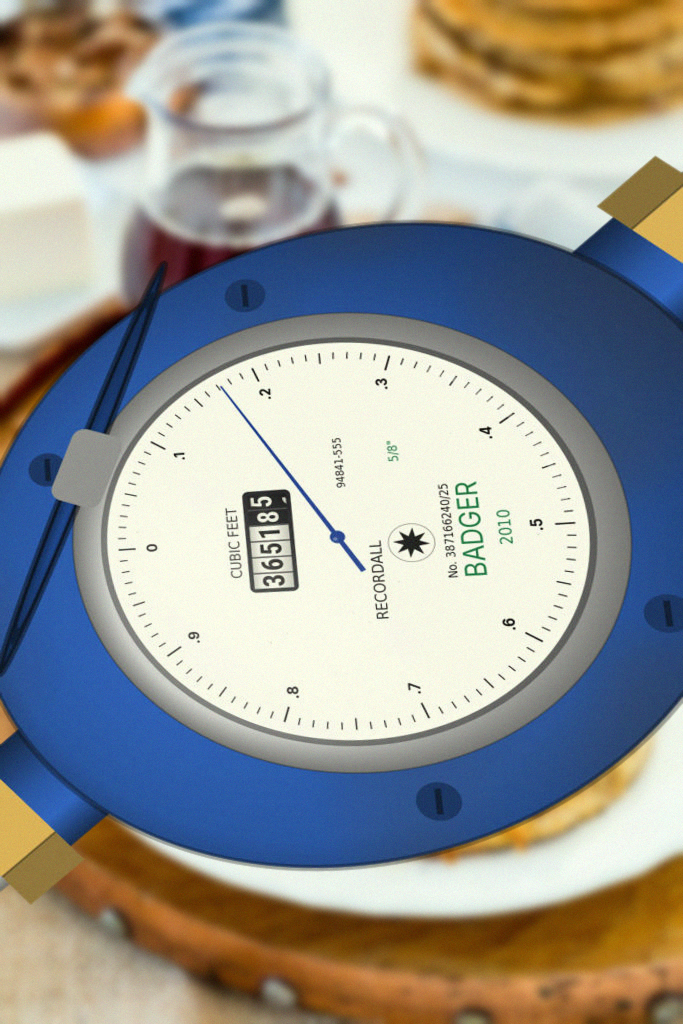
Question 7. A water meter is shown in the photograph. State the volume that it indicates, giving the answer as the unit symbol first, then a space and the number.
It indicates ft³ 365185.17
